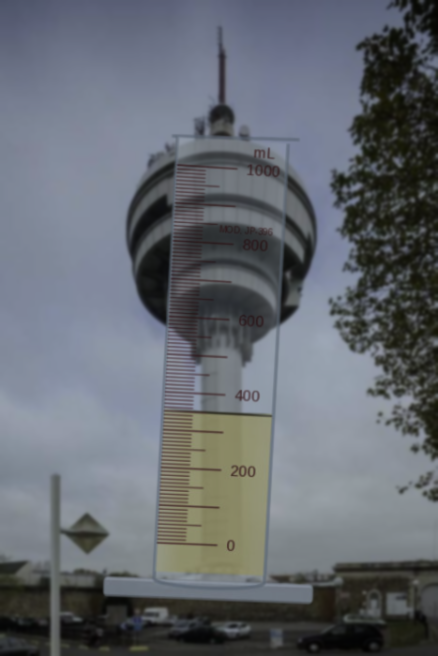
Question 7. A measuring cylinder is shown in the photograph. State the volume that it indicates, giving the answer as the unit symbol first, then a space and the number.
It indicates mL 350
